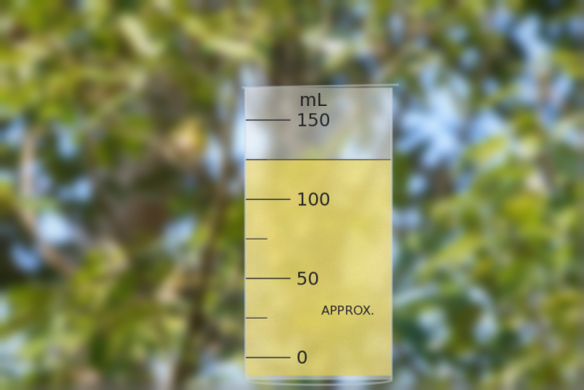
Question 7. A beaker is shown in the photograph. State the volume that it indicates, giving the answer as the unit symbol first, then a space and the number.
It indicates mL 125
